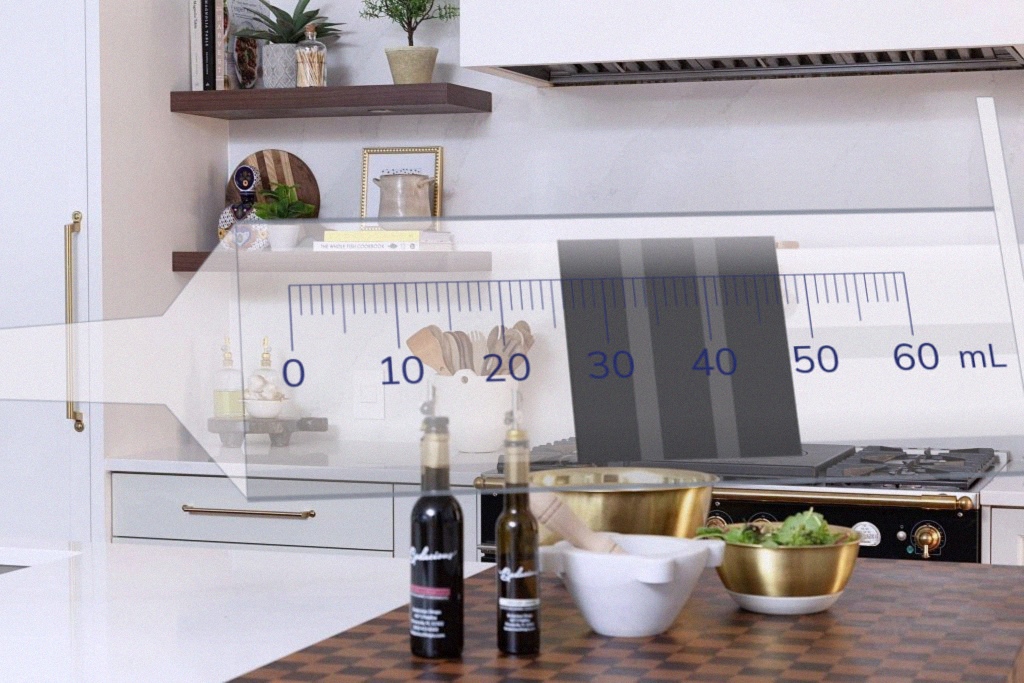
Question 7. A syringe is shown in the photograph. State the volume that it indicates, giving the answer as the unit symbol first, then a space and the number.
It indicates mL 26
